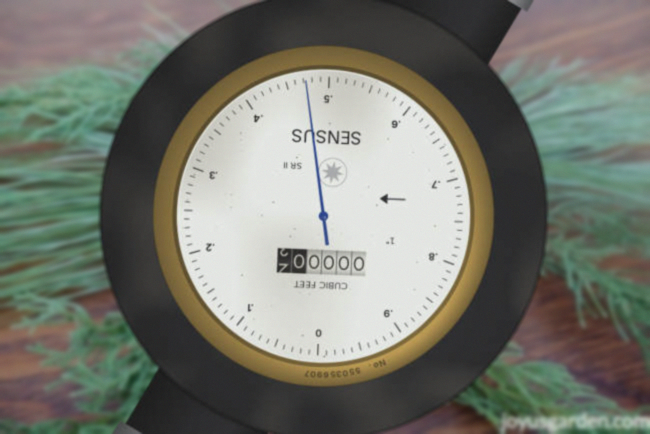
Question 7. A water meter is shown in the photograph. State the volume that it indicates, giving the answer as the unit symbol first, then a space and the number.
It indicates ft³ 2.47
